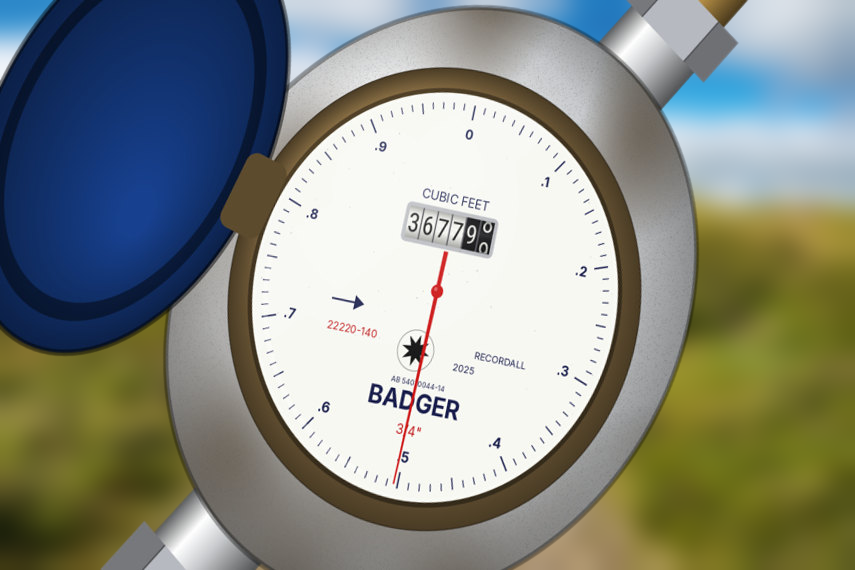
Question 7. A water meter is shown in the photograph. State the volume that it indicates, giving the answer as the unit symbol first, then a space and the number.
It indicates ft³ 367798.50
